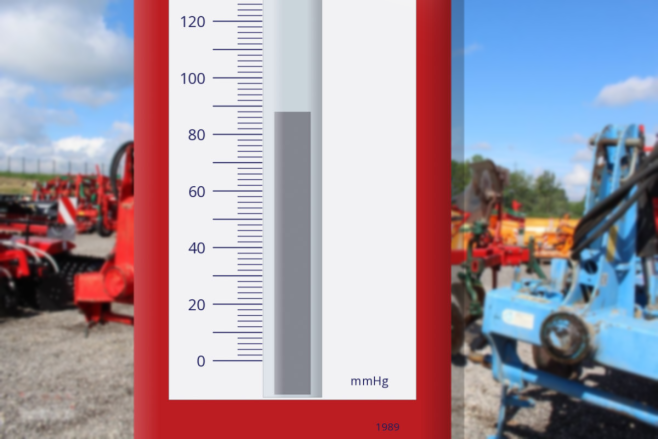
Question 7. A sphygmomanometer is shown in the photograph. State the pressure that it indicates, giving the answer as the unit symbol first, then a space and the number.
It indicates mmHg 88
